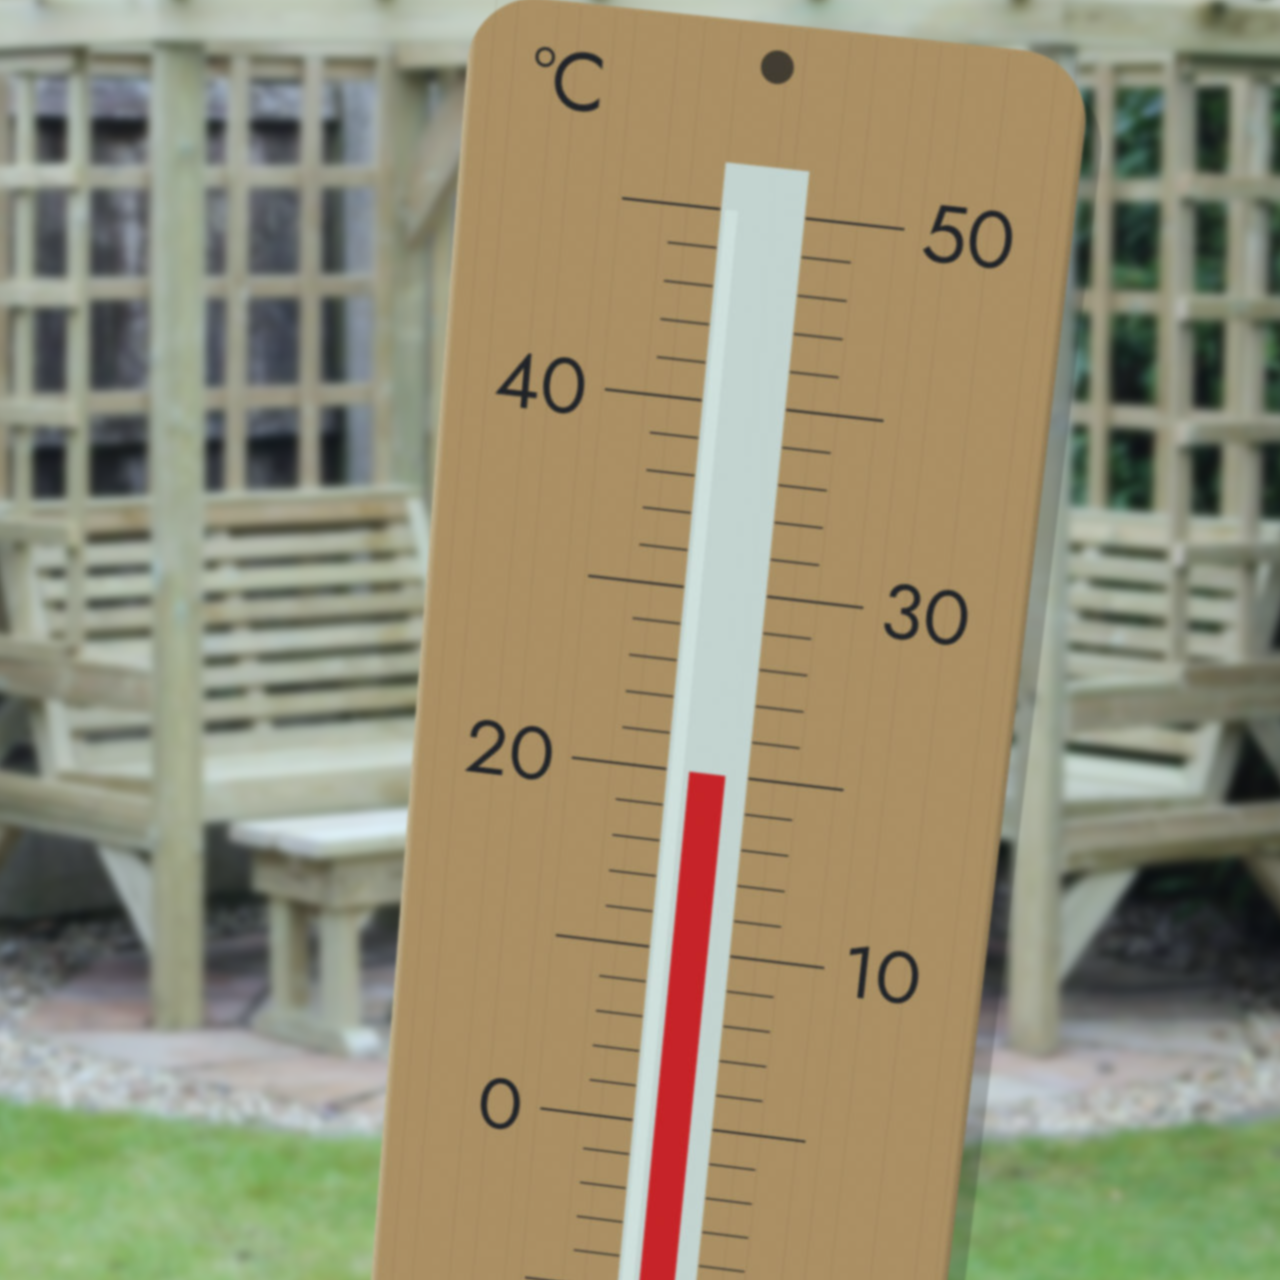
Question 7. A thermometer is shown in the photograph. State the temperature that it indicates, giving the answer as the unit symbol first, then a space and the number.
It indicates °C 20
